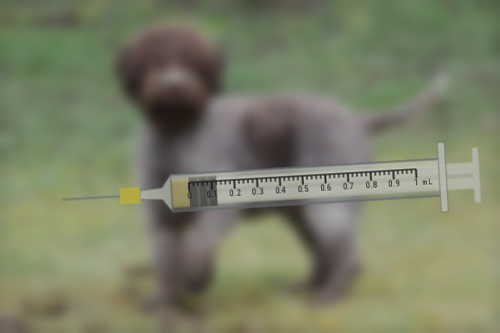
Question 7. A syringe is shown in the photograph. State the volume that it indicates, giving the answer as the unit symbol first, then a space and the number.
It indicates mL 0
